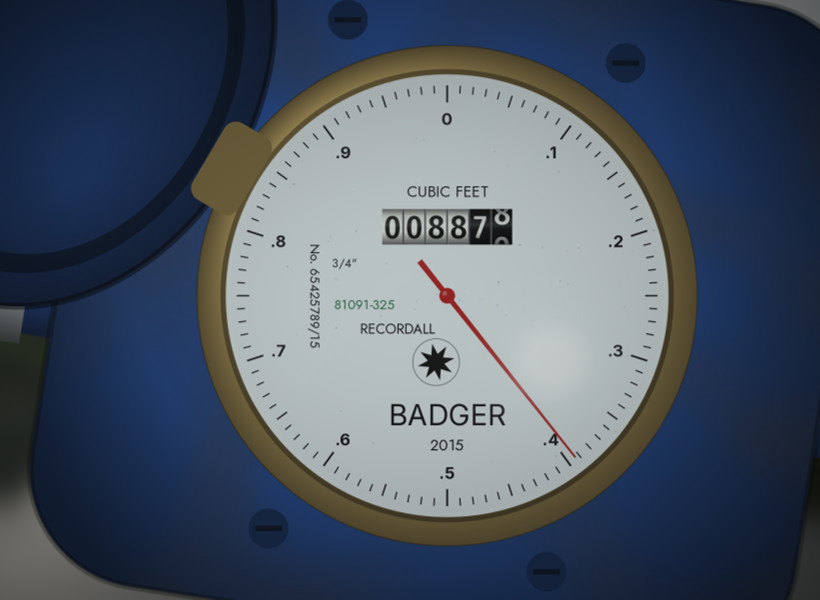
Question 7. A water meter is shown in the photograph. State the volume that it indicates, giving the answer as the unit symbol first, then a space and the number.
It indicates ft³ 8878.39
